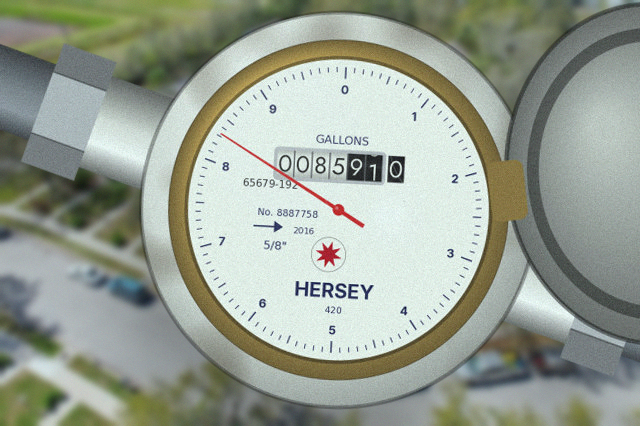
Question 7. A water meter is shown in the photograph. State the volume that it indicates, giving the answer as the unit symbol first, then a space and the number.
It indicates gal 85908.3
